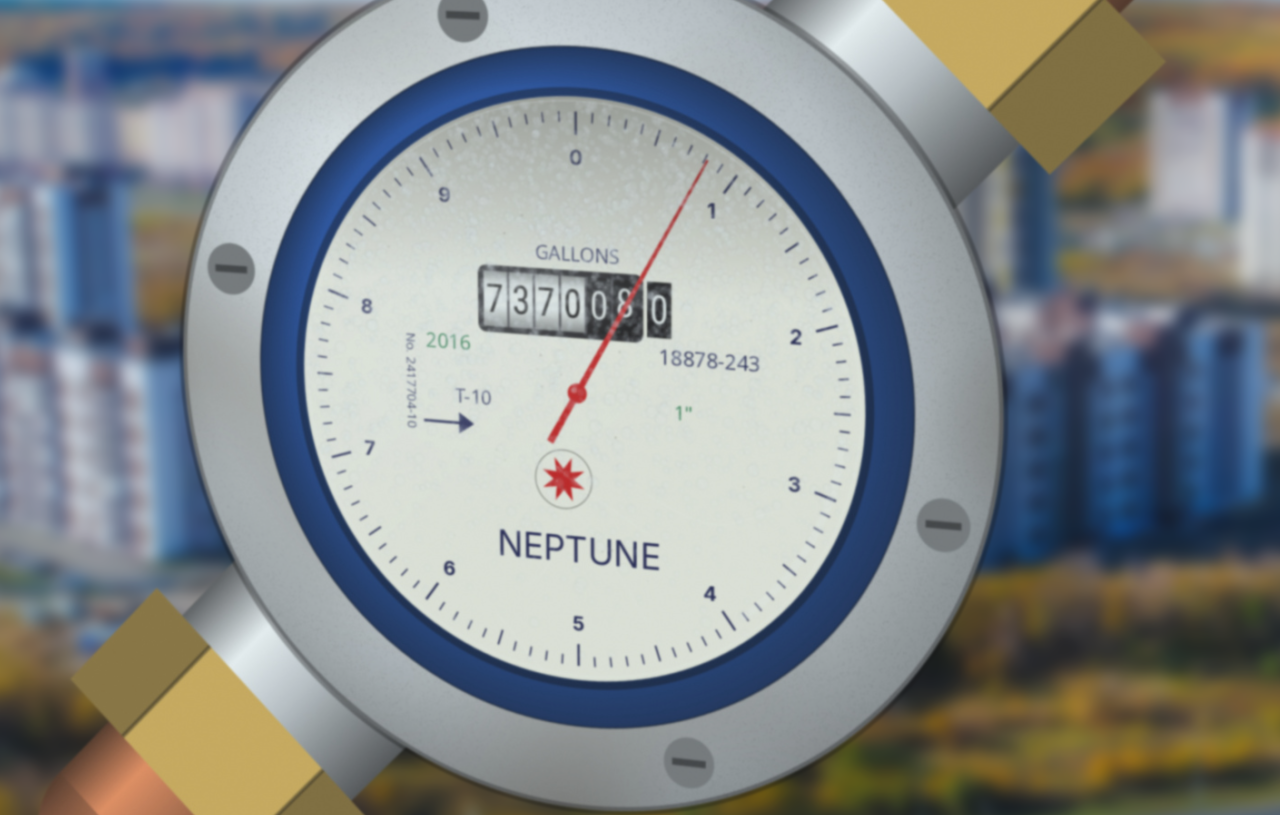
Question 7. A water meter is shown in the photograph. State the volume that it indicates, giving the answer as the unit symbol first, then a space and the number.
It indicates gal 7370080.8
